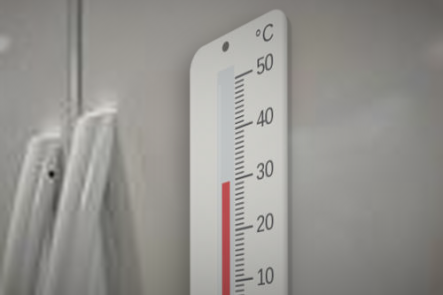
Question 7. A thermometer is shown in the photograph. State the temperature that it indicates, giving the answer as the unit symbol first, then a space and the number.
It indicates °C 30
